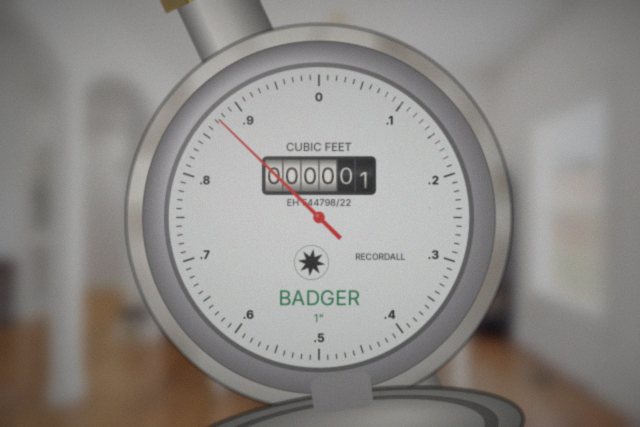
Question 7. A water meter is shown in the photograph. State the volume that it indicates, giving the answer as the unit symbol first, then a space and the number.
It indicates ft³ 0.87
